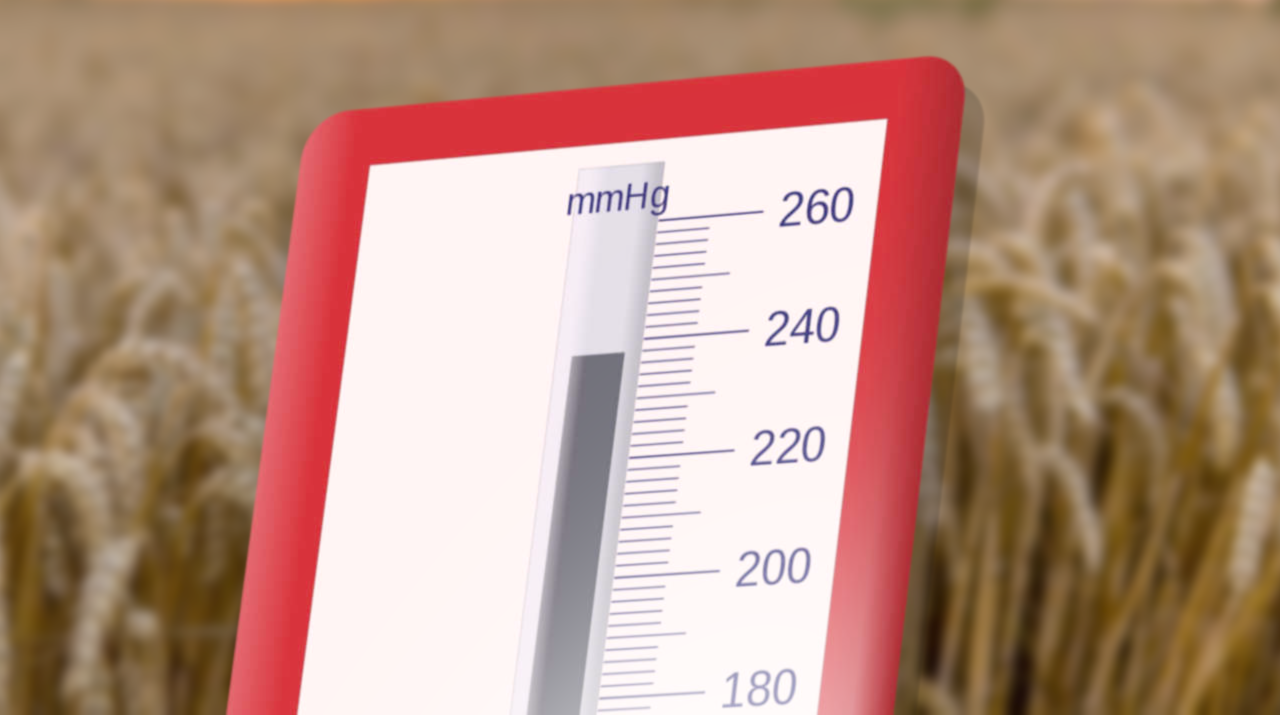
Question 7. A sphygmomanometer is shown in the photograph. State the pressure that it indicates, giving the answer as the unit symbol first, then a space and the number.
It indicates mmHg 238
